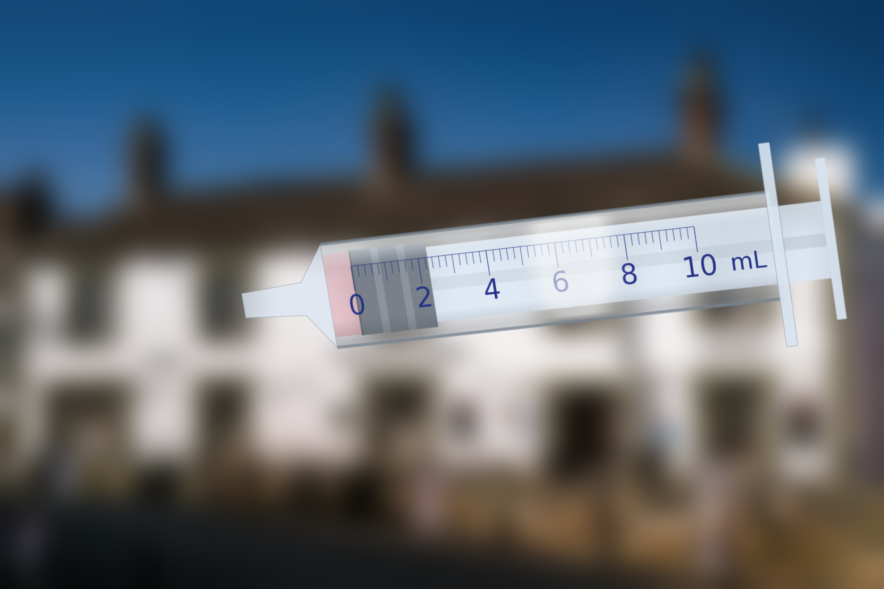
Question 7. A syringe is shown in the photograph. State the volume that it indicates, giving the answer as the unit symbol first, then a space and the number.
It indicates mL 0
